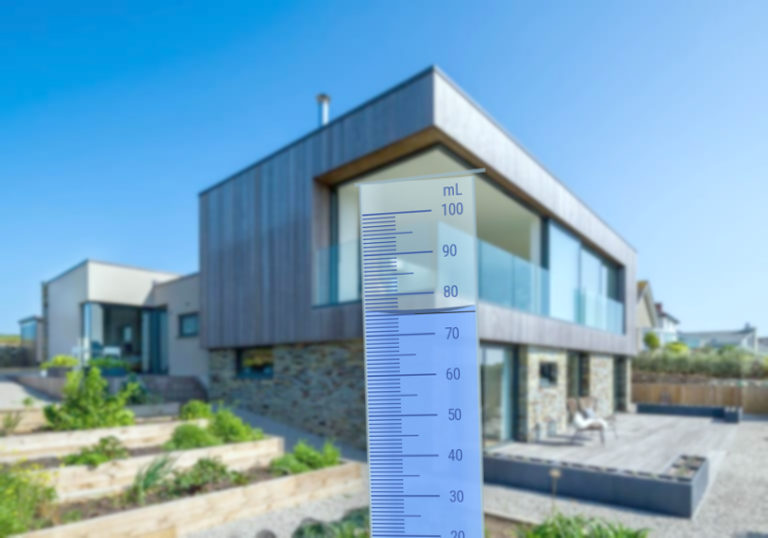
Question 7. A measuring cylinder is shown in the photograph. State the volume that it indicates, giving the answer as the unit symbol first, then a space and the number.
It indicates mL 75
